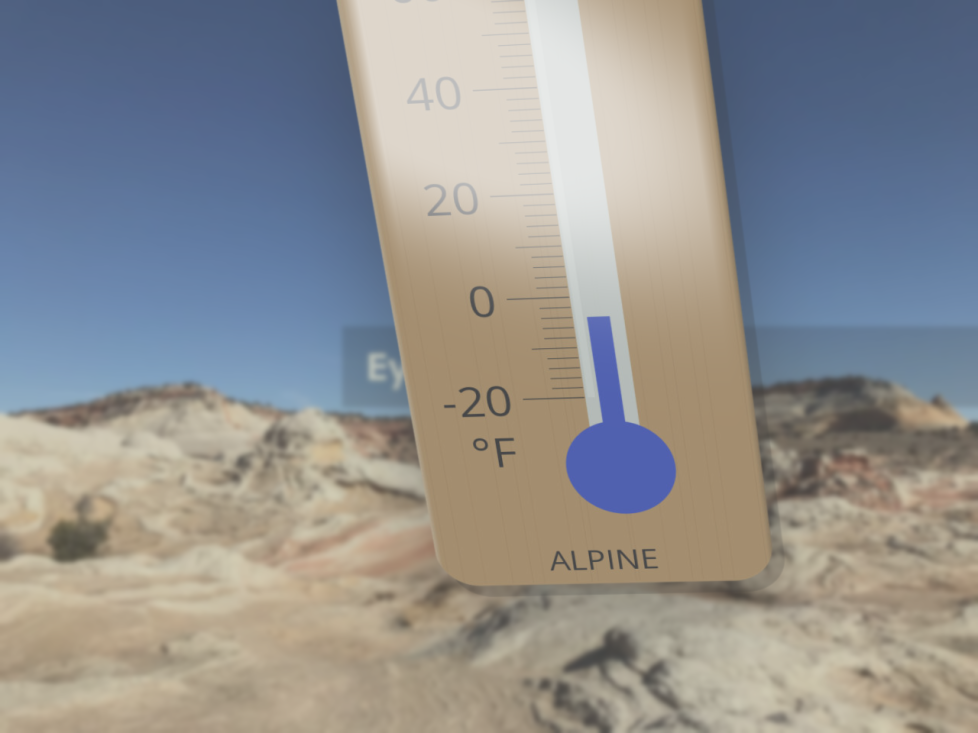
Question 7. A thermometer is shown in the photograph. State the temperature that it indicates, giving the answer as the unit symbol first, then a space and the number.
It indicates °F -4
